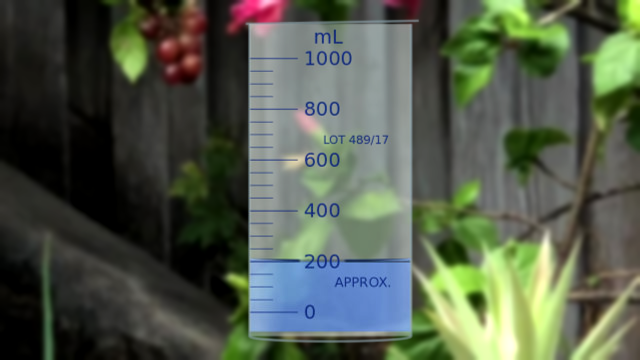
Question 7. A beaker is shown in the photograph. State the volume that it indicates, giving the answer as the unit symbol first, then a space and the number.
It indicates mL 200
